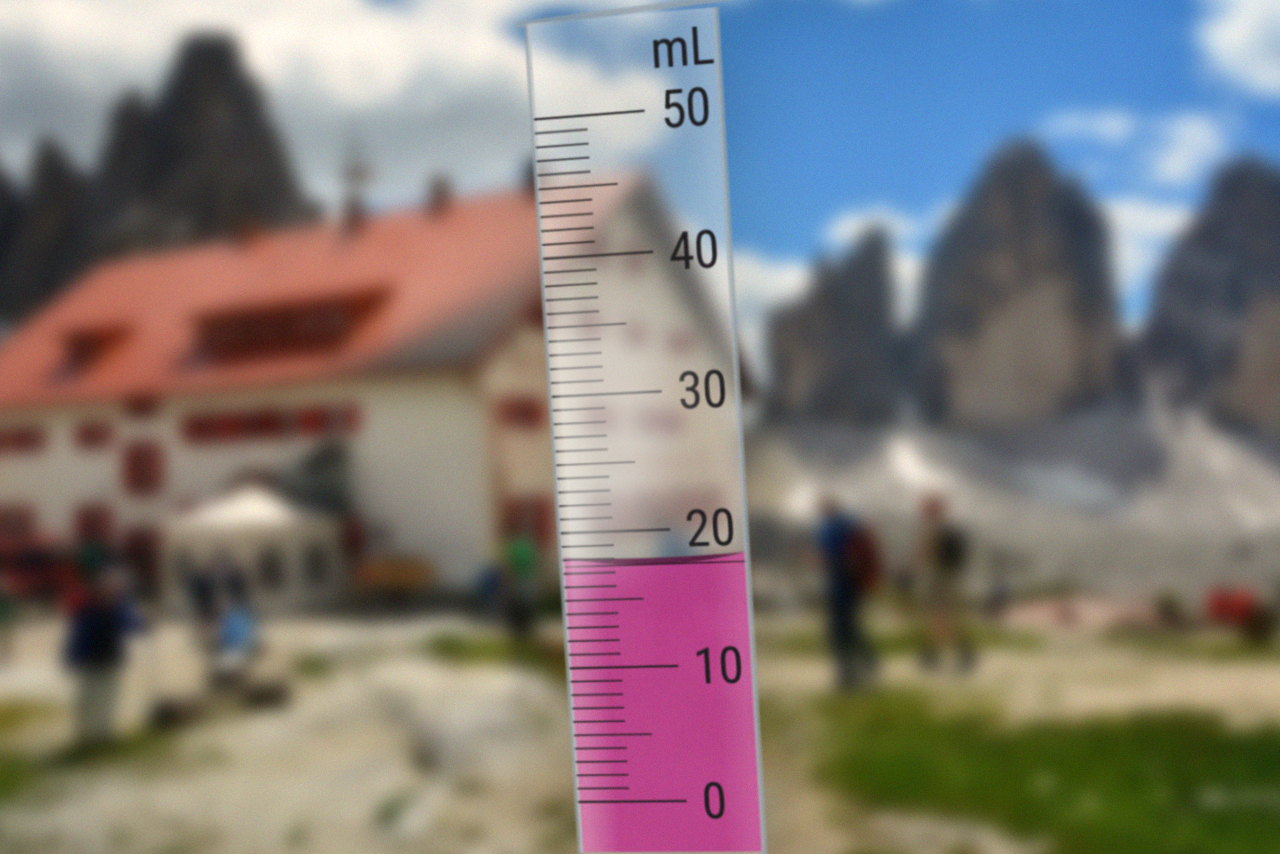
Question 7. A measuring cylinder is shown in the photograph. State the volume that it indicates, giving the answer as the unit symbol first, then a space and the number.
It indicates mL 17.5
